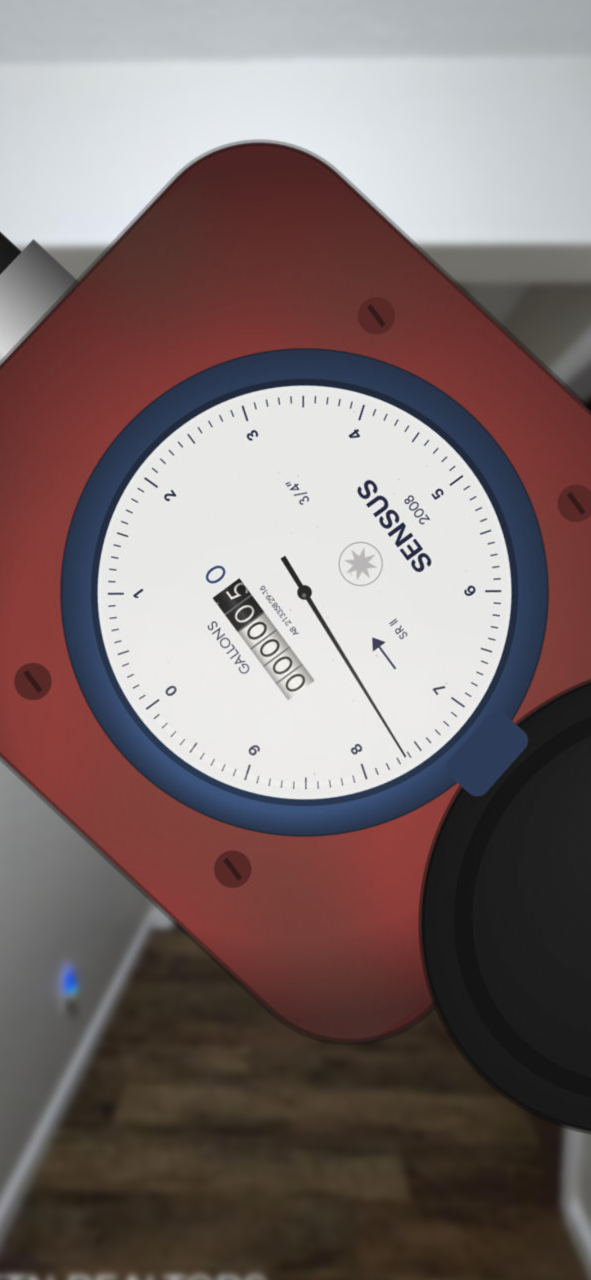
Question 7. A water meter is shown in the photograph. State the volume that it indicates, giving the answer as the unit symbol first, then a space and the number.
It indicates gal 47.6
